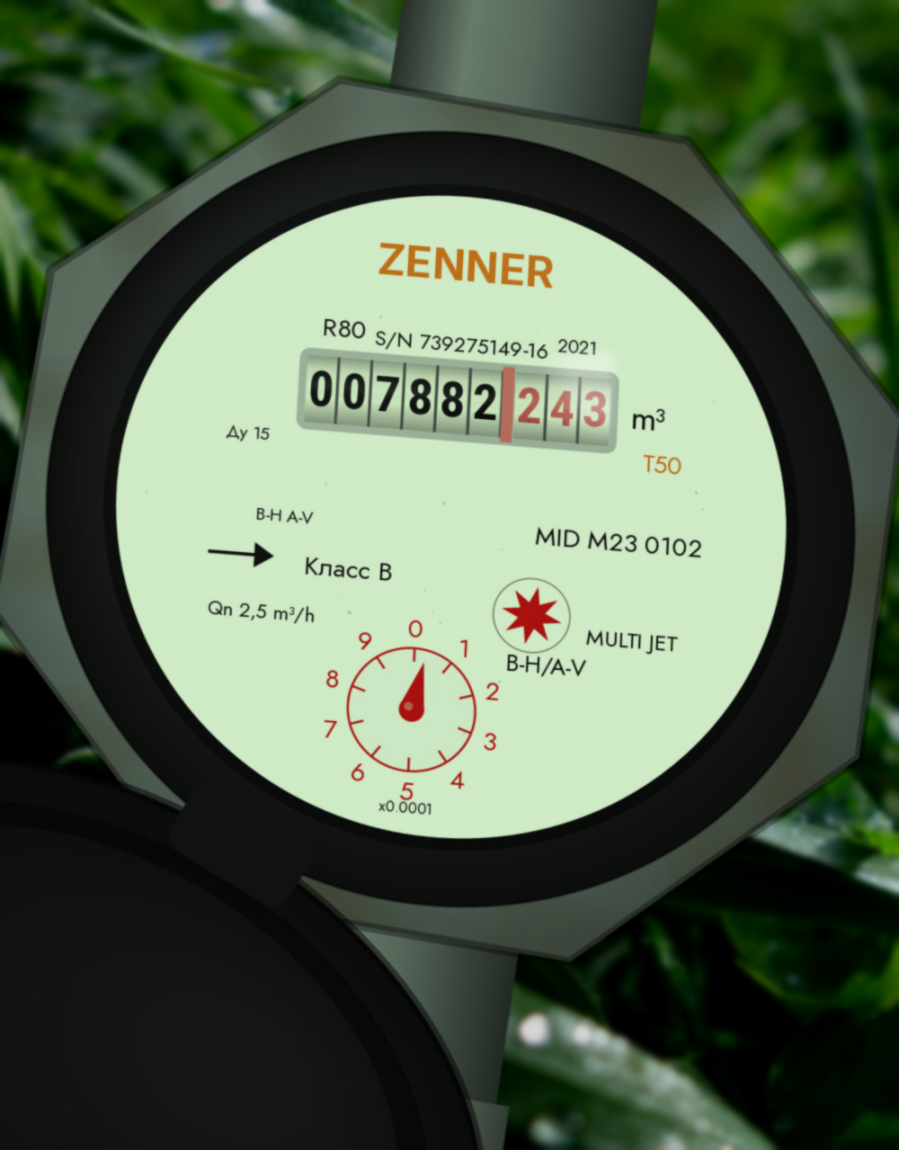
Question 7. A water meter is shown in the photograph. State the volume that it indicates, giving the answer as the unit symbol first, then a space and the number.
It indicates m³ 7882.2430
